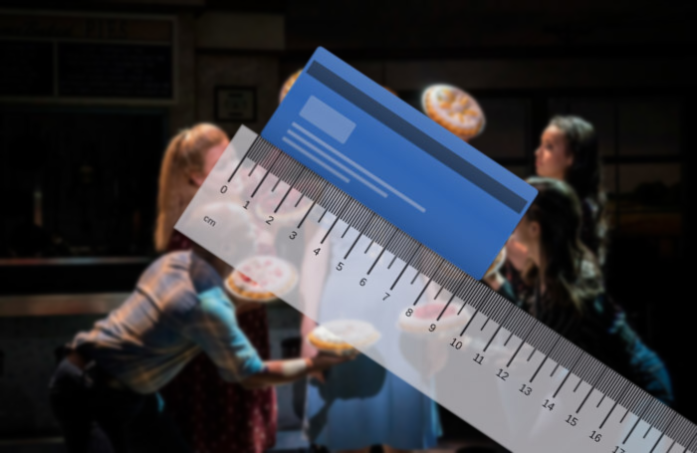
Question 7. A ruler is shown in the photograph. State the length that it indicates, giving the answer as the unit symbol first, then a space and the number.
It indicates cm 9.5
